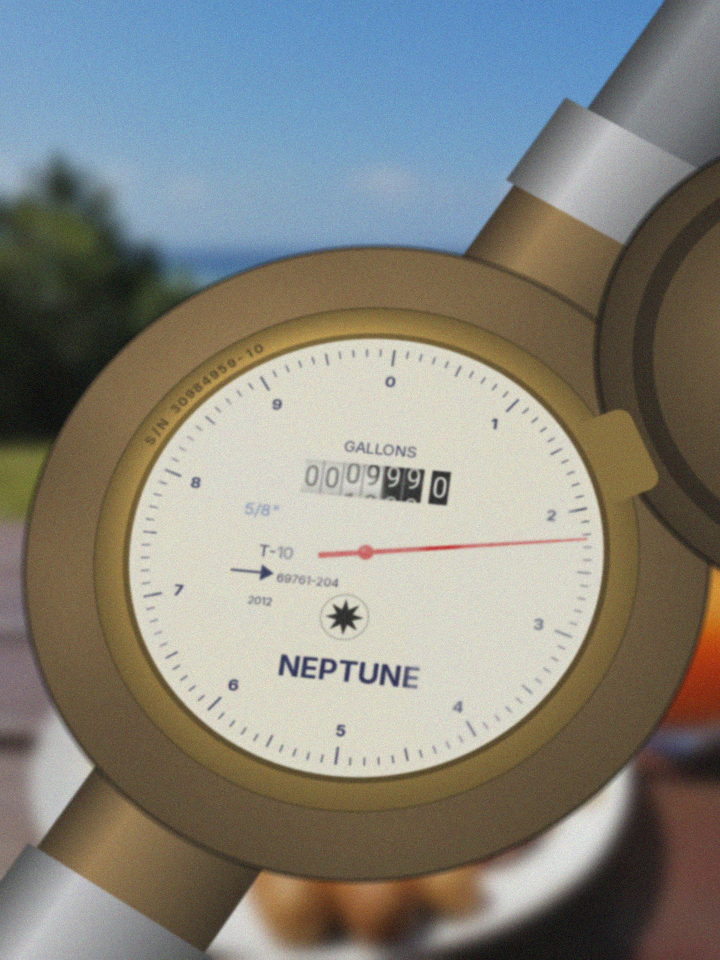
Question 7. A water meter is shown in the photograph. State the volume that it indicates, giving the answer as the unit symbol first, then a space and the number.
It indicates gal 9992.2
